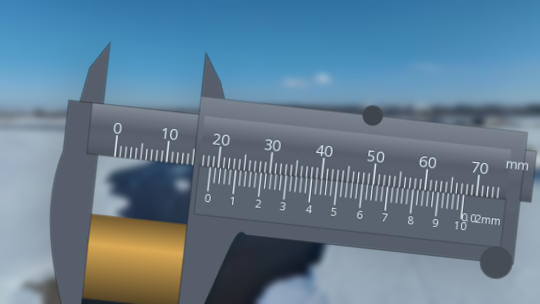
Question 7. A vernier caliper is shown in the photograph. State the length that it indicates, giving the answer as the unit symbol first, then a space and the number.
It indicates mm 18.5
